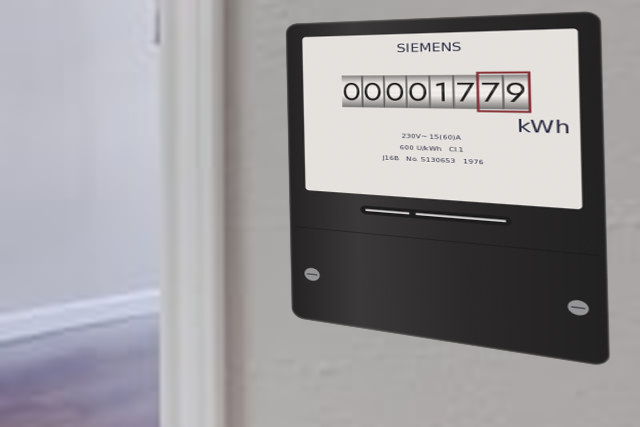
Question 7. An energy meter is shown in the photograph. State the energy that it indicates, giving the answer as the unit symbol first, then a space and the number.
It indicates kWh 17.79
